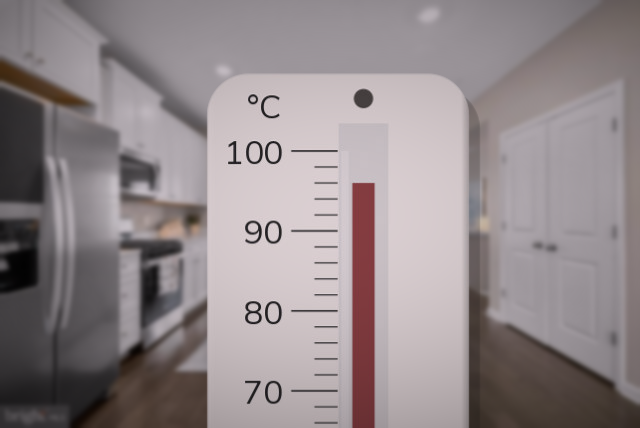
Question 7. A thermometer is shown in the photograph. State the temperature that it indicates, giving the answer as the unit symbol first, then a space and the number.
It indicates °C 96
